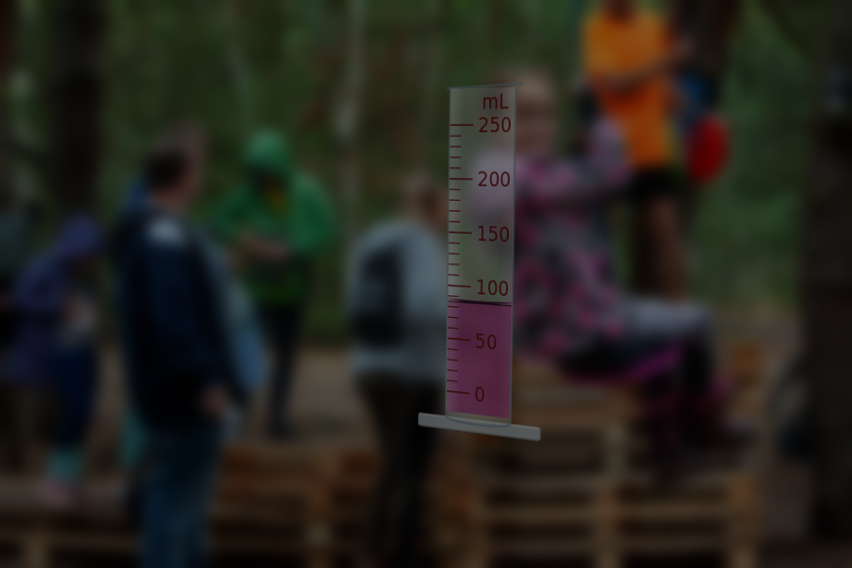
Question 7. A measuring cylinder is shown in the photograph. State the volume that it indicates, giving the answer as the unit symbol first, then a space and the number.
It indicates mL 85
